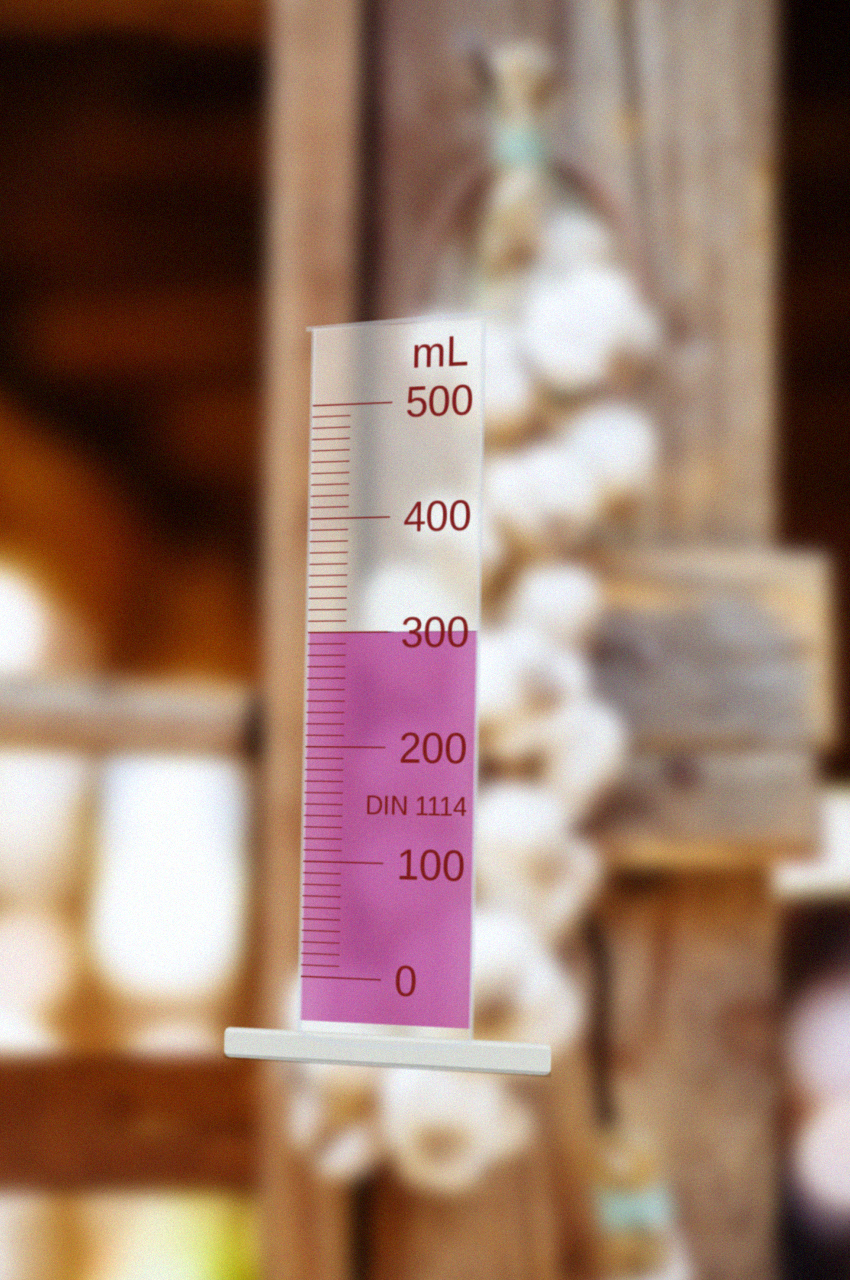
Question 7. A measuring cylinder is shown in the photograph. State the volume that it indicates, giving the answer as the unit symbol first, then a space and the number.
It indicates mL 300
